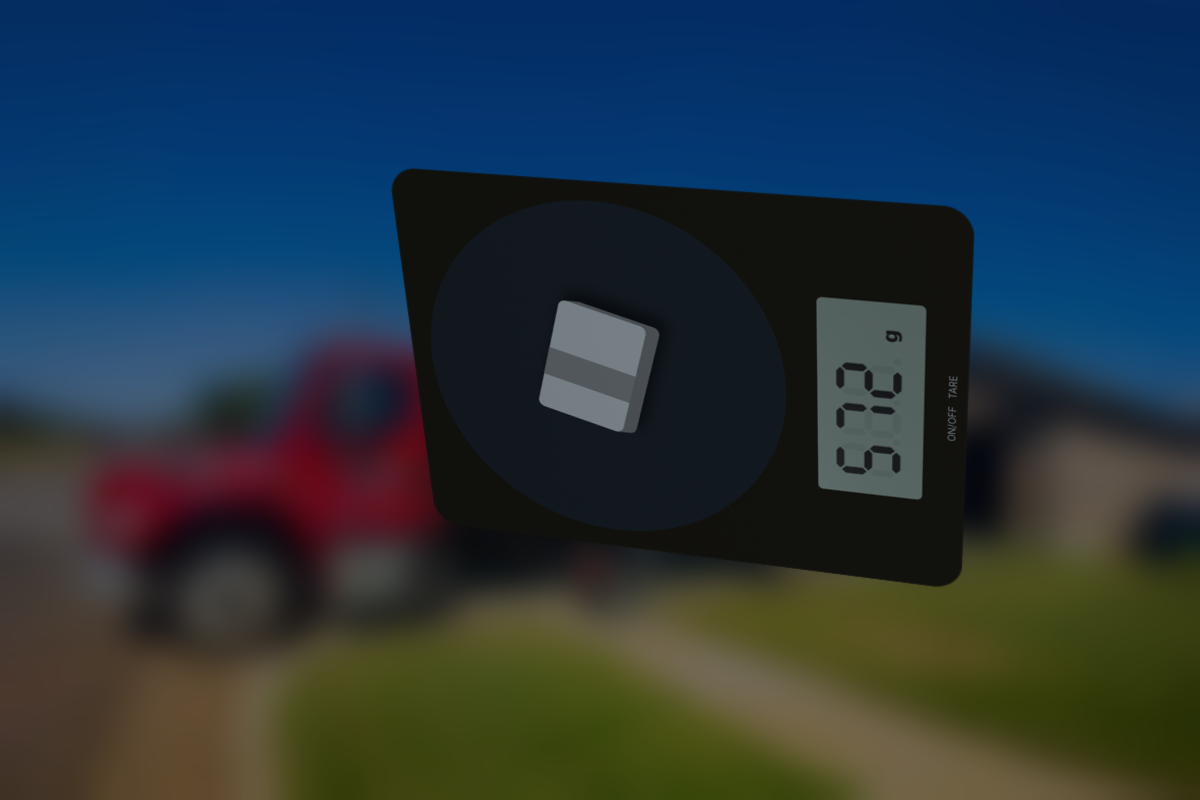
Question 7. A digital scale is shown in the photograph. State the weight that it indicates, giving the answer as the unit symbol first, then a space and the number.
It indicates g 572
